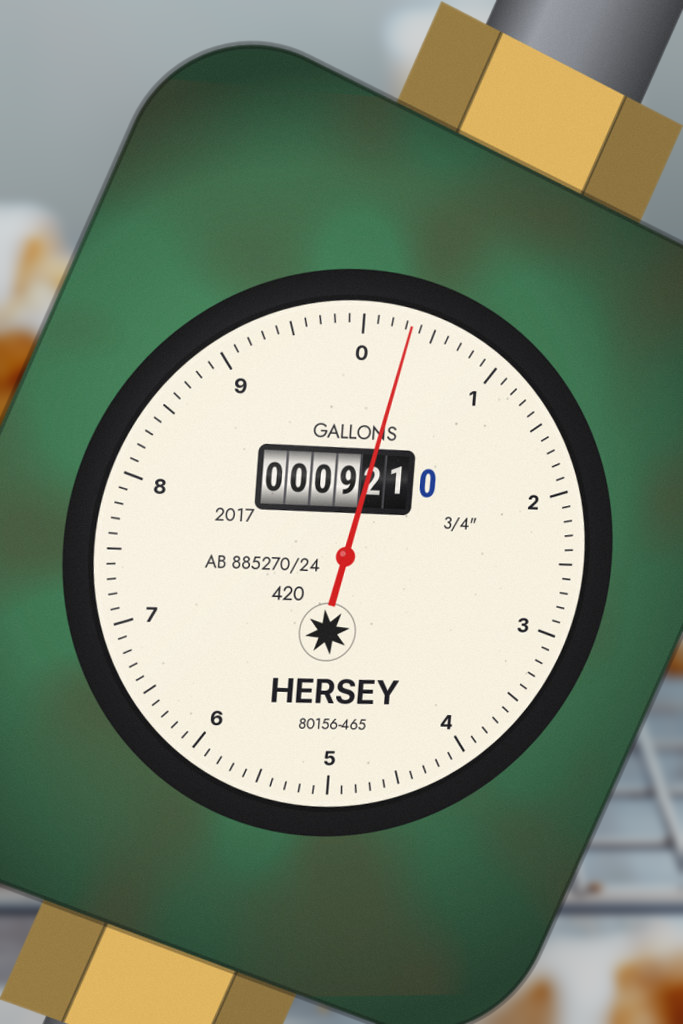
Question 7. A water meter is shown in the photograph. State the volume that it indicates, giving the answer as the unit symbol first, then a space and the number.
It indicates gal 9210.3
